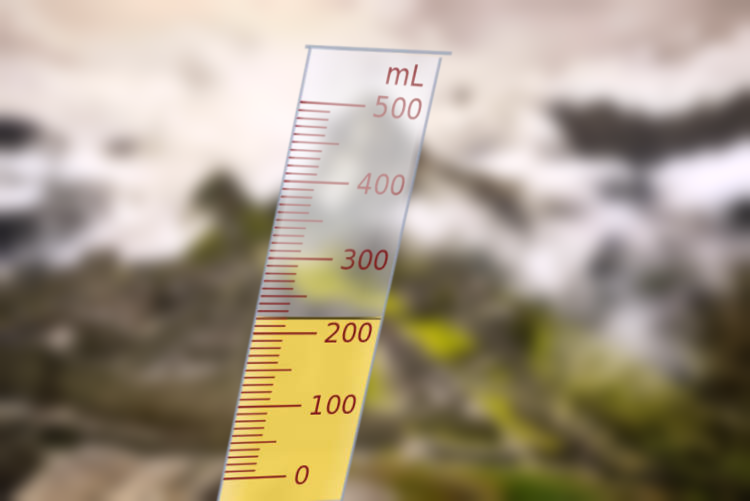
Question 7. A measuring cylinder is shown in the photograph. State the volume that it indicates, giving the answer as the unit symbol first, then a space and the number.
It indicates mL 220
